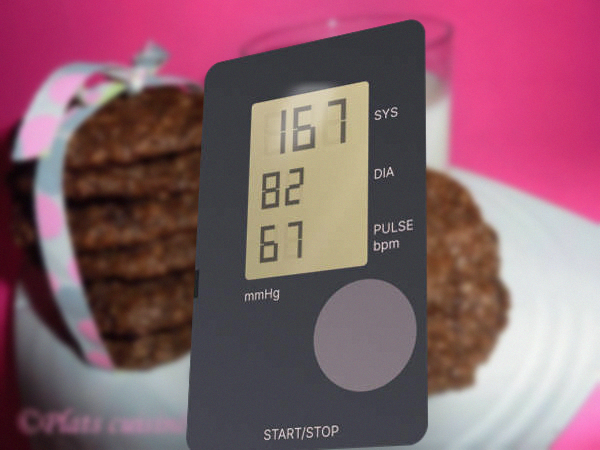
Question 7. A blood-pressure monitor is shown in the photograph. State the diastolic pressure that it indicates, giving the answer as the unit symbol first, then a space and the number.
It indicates mmHg 82
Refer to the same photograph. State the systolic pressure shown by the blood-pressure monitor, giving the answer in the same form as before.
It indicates mmHg 167
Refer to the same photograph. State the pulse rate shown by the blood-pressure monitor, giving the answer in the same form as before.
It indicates bpm 67
